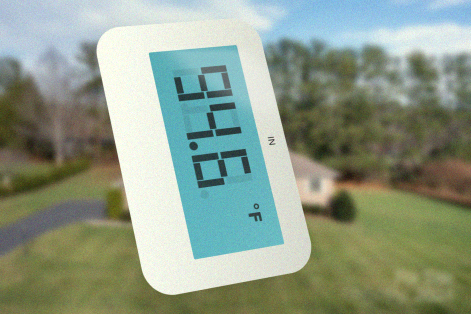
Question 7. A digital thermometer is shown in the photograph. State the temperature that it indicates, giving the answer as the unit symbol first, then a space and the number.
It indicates °F 94.6
